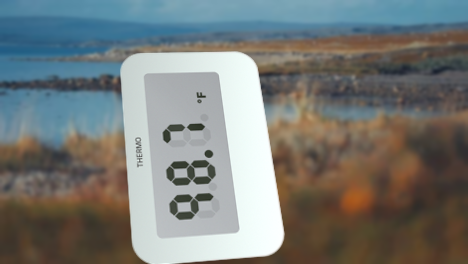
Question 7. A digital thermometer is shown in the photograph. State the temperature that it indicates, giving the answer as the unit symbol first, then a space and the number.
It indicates °F 98.7
